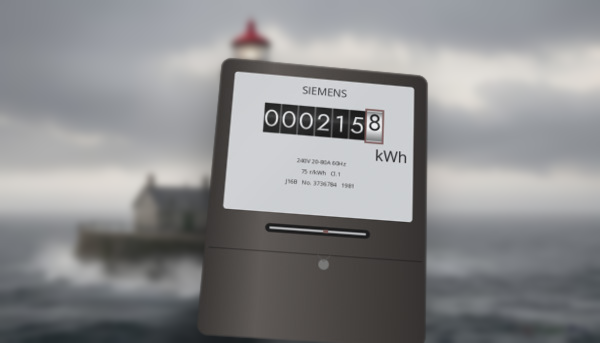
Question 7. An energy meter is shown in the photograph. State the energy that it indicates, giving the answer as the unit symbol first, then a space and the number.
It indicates kWh 215.8
